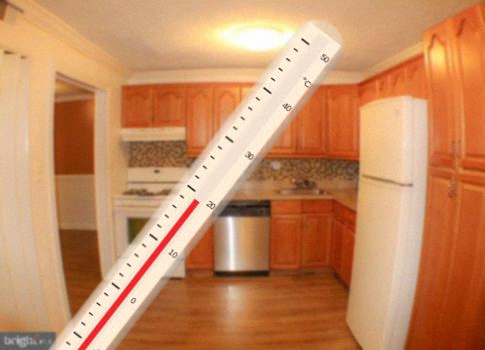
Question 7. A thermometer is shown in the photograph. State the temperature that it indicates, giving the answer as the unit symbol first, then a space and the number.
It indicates °C 19
